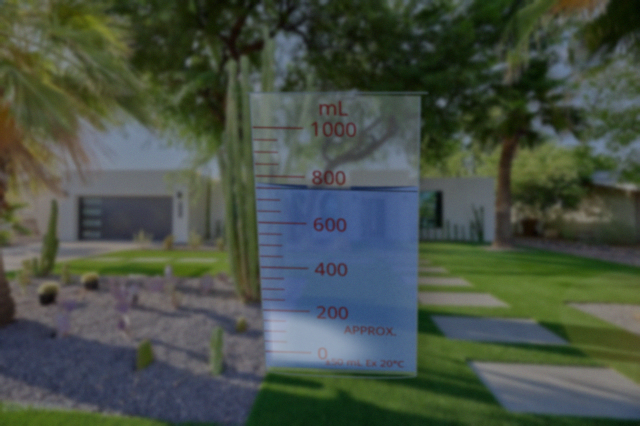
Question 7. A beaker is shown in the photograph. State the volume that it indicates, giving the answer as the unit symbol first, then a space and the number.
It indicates mL 750
